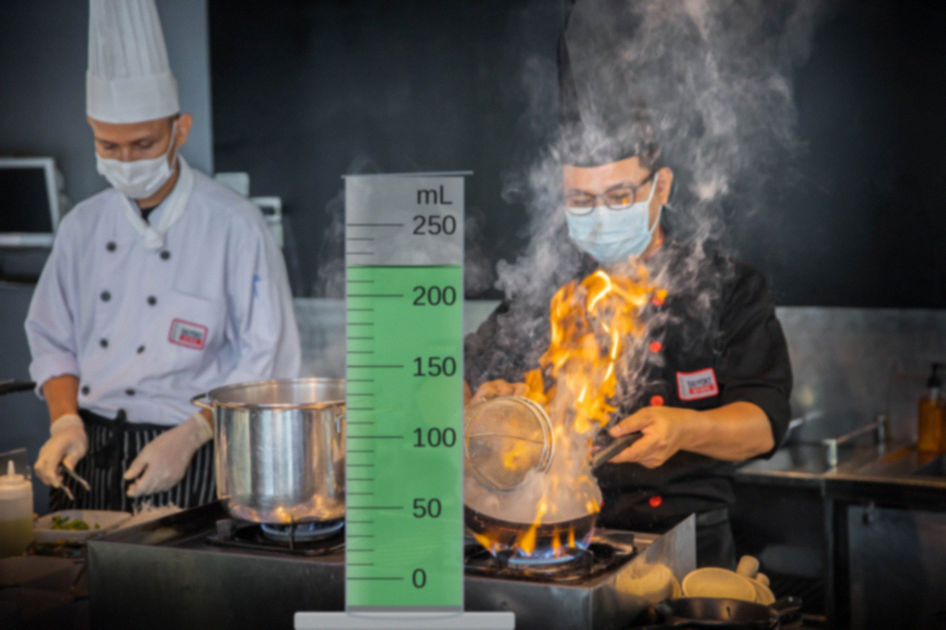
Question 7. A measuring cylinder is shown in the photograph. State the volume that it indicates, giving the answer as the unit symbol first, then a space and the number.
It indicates mL 220
